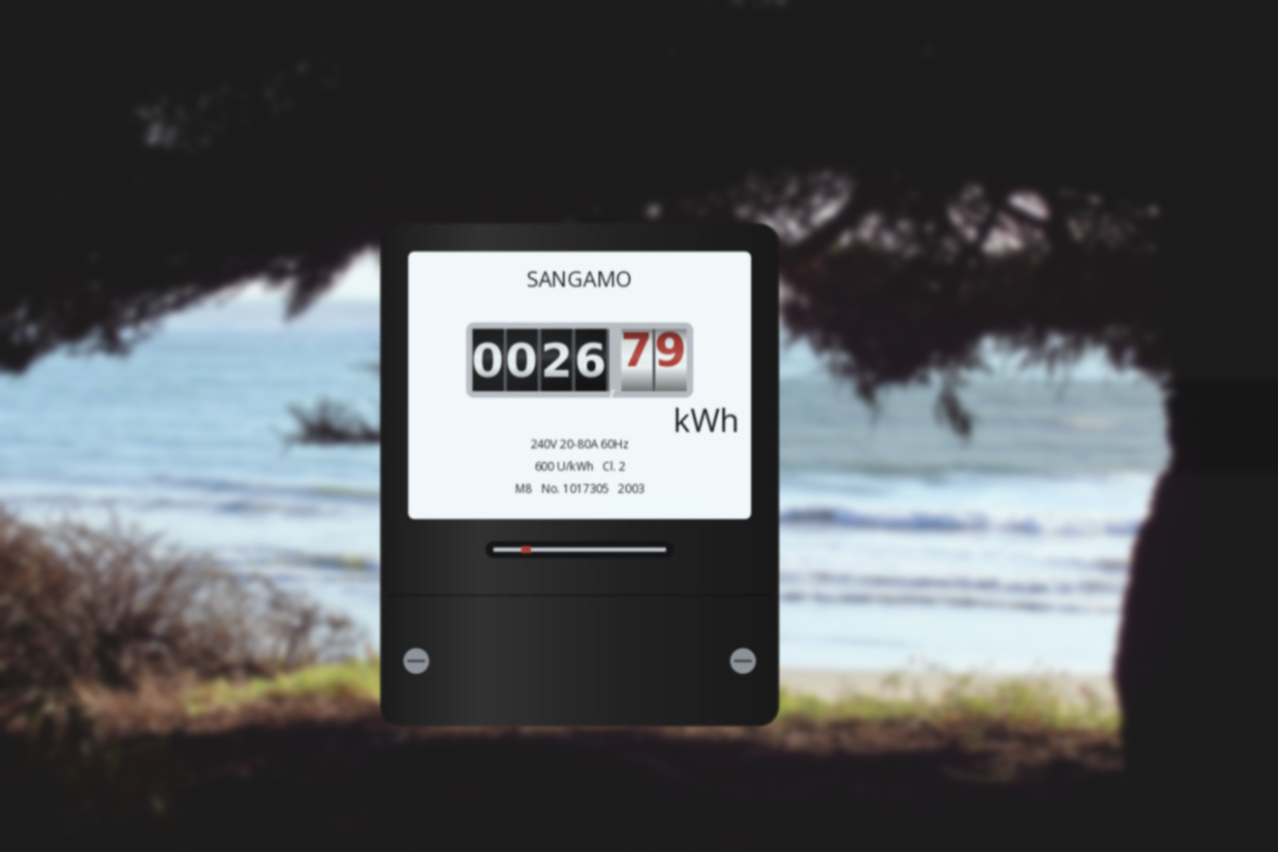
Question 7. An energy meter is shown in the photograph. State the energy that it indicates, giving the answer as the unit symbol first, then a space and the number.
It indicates kWh 26.79
